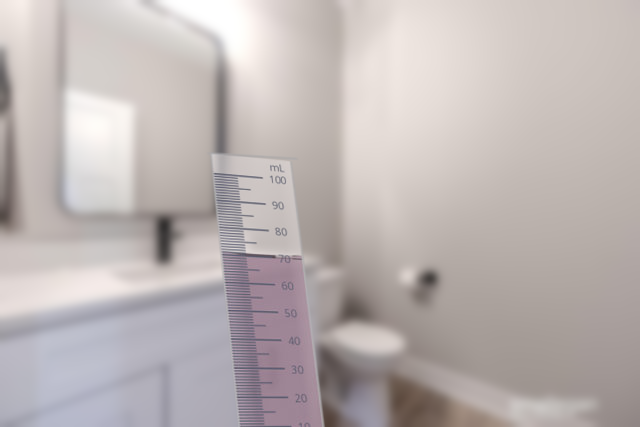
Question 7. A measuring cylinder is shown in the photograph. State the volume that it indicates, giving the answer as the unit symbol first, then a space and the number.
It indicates mL 70
